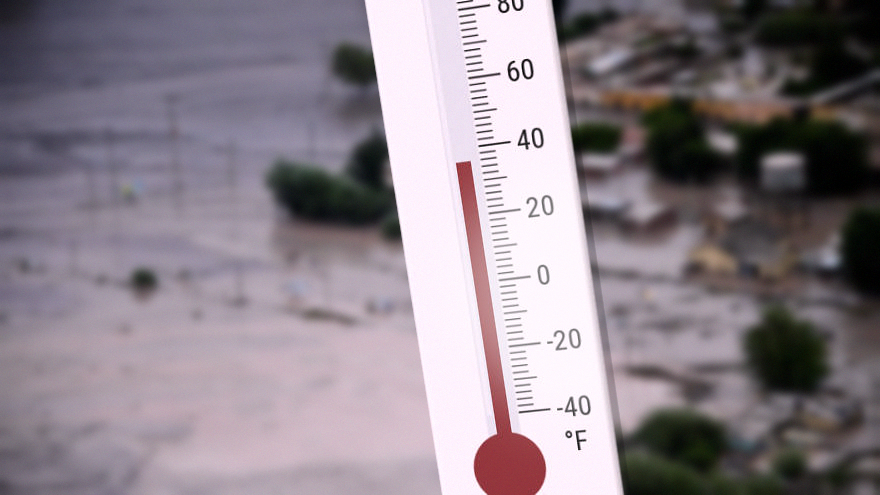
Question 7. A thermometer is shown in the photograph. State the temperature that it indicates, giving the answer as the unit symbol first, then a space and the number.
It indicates °F 36
